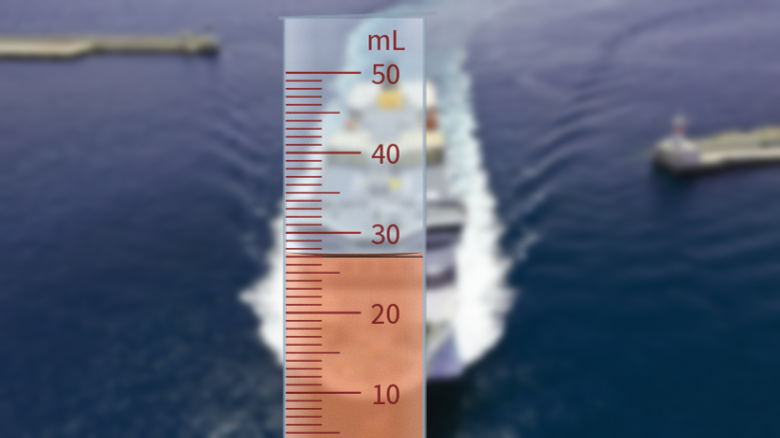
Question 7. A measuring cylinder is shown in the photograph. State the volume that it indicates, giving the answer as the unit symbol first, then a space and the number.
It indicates mL 27
